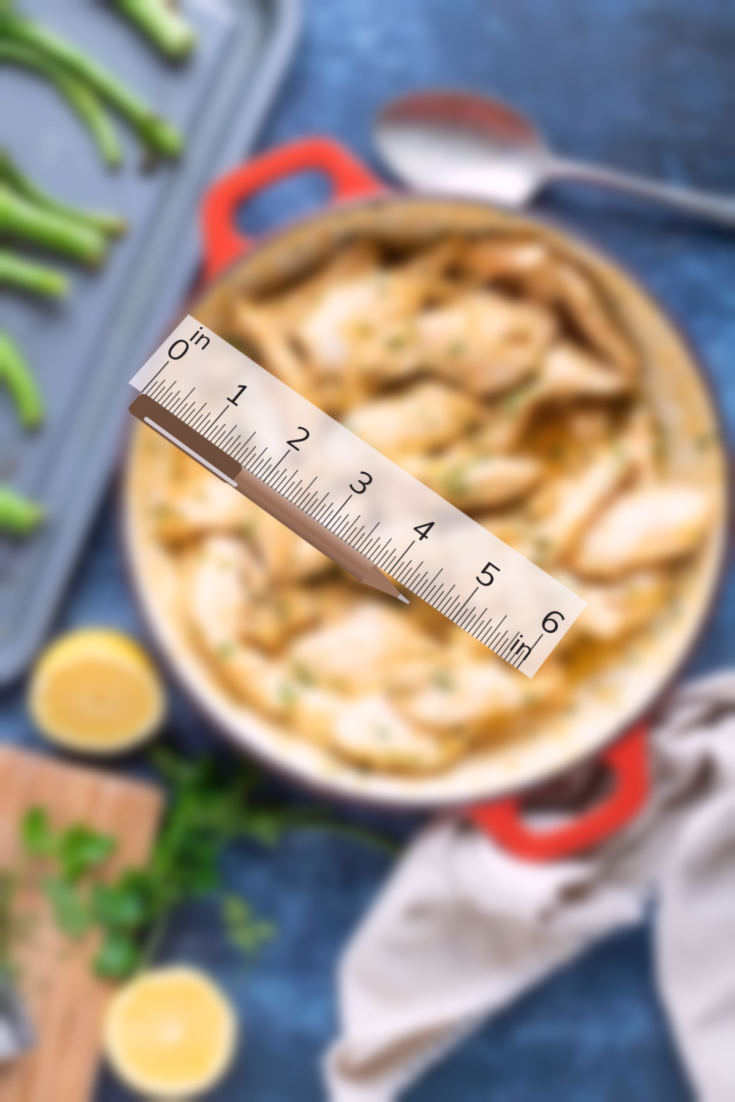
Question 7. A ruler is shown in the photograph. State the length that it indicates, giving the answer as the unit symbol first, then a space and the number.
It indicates in 4.4375
